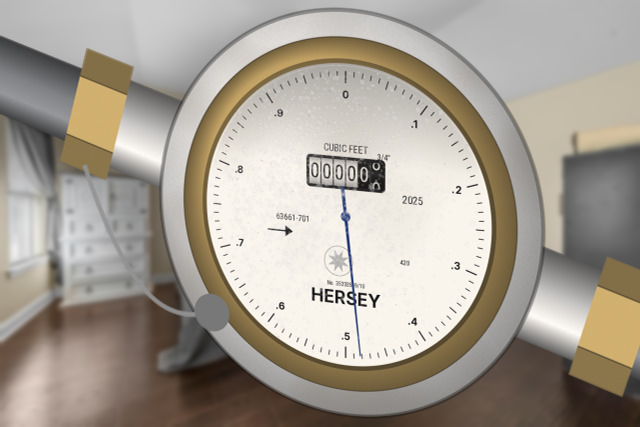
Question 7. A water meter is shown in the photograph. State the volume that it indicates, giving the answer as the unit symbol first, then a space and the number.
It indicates ft³ 8.48
